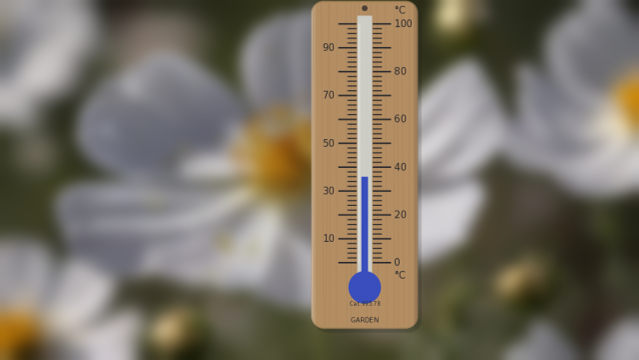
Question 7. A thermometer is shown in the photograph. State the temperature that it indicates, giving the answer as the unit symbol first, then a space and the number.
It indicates °C 36
